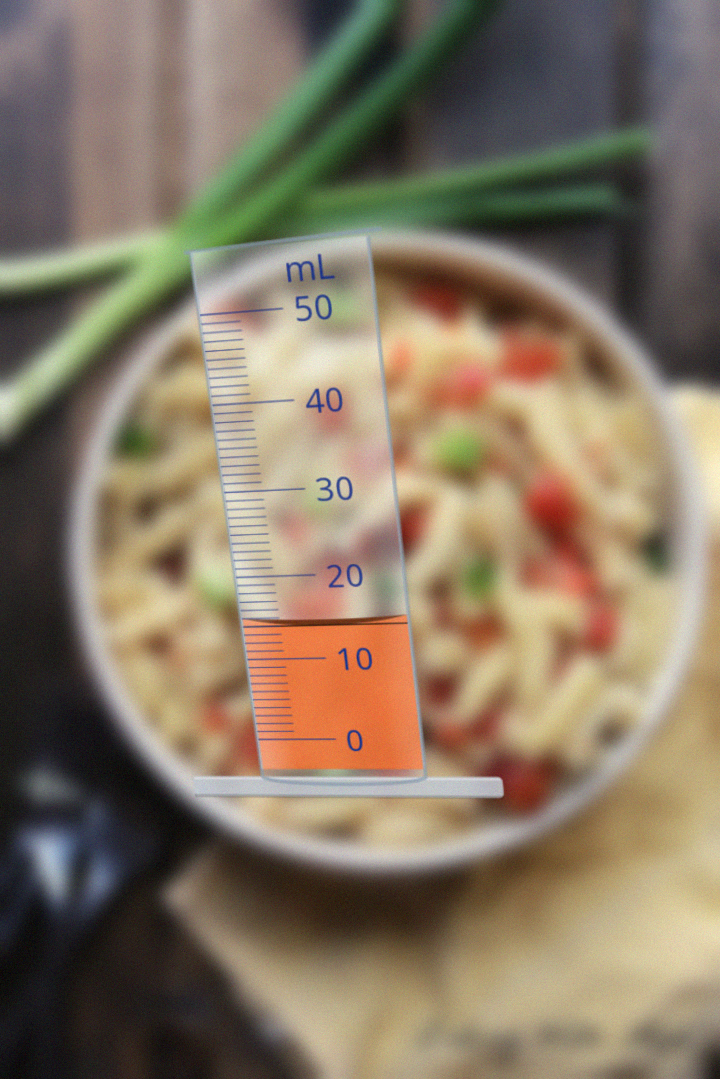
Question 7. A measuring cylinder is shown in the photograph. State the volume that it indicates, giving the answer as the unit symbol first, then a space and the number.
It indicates mL 14
